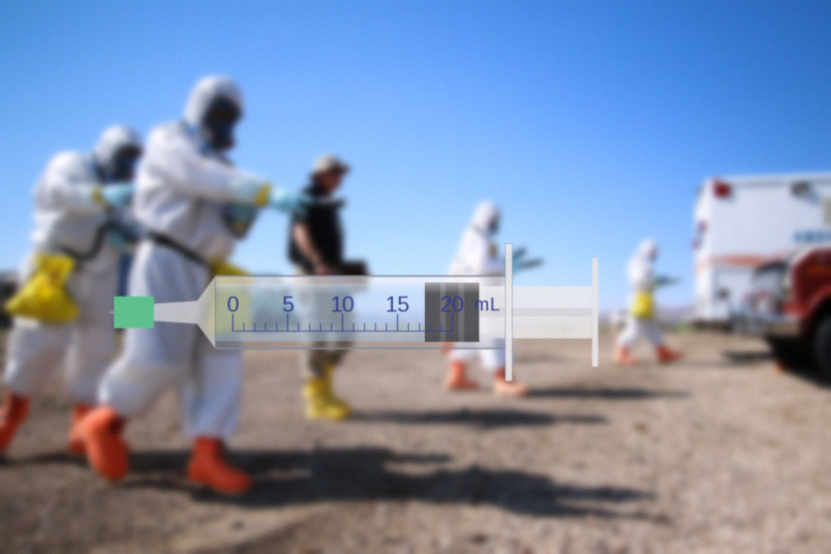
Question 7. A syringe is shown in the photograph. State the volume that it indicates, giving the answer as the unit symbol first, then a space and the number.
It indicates mL 17.5
